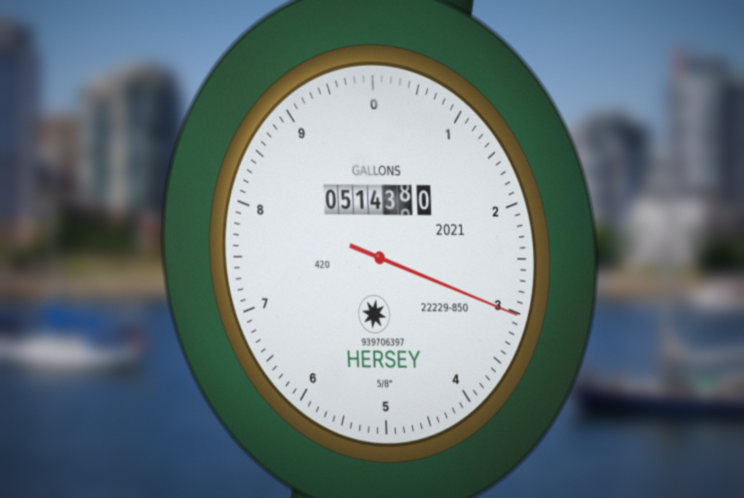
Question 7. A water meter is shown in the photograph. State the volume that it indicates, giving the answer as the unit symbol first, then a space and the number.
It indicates gal 514383.0
